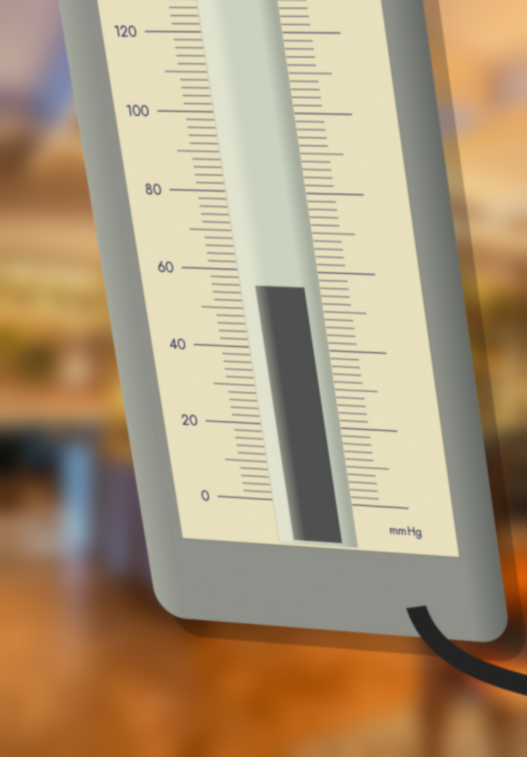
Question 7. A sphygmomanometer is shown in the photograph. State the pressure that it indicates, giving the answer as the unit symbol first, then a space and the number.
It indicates mmHg 56
